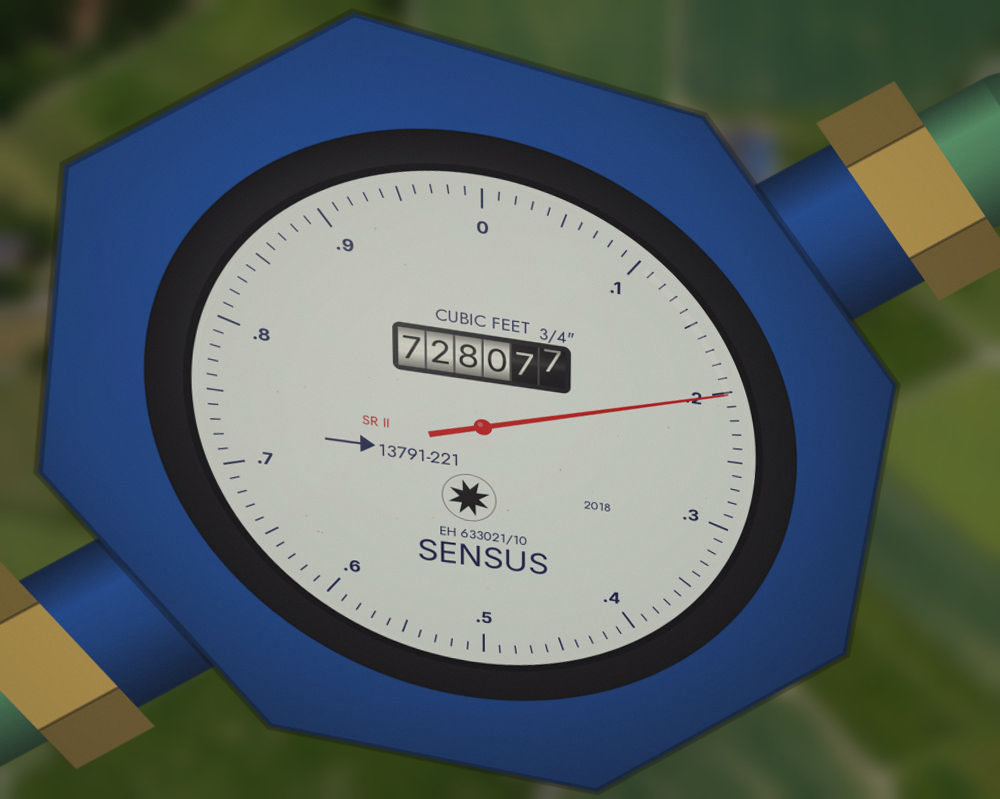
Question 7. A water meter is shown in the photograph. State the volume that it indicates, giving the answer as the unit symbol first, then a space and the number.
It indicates ft³ 728077.20
